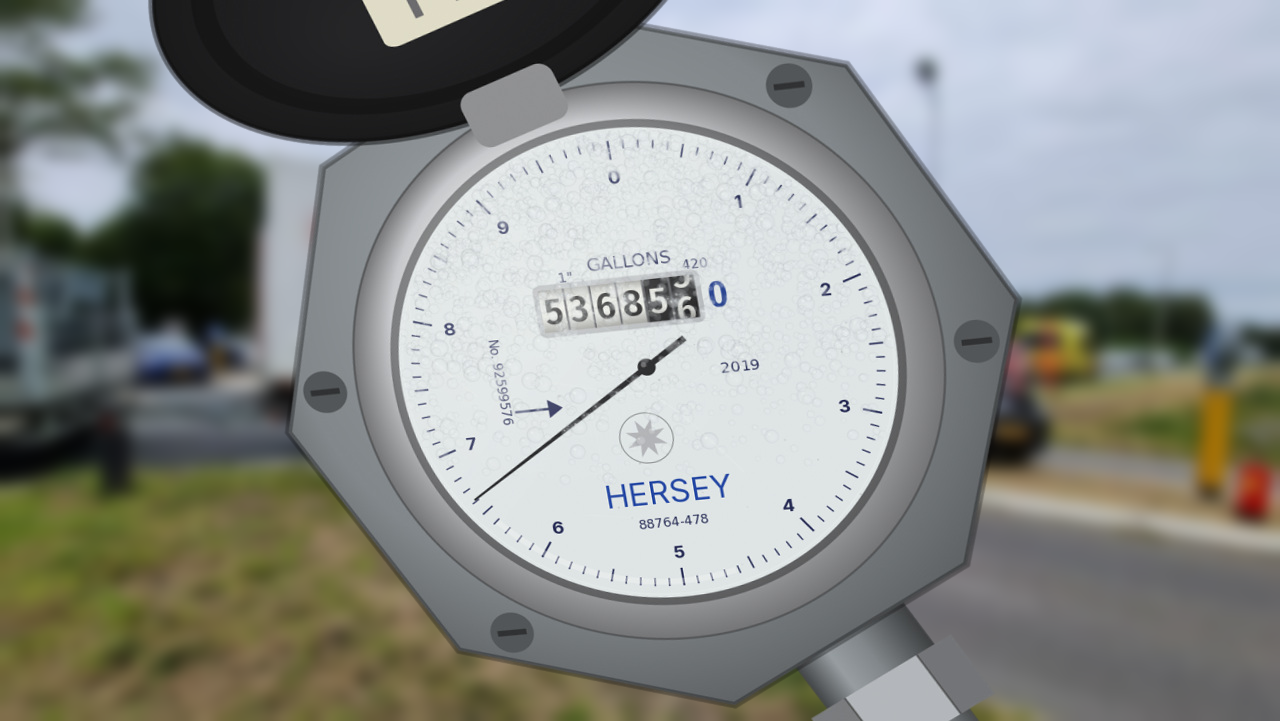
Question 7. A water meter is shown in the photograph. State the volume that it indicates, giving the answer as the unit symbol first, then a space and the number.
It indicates gal 5368556.6
